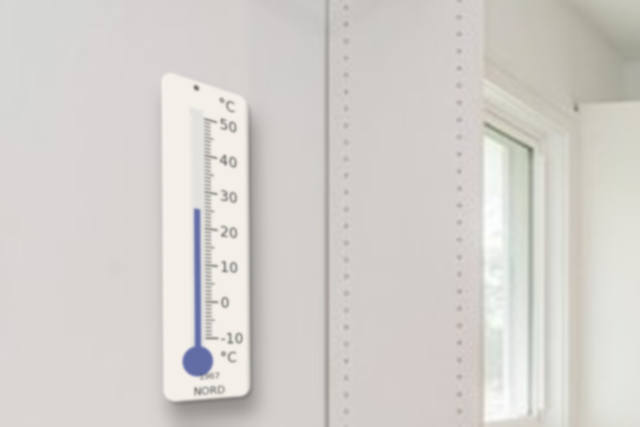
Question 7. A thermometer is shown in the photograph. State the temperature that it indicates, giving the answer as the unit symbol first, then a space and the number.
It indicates °C 25
